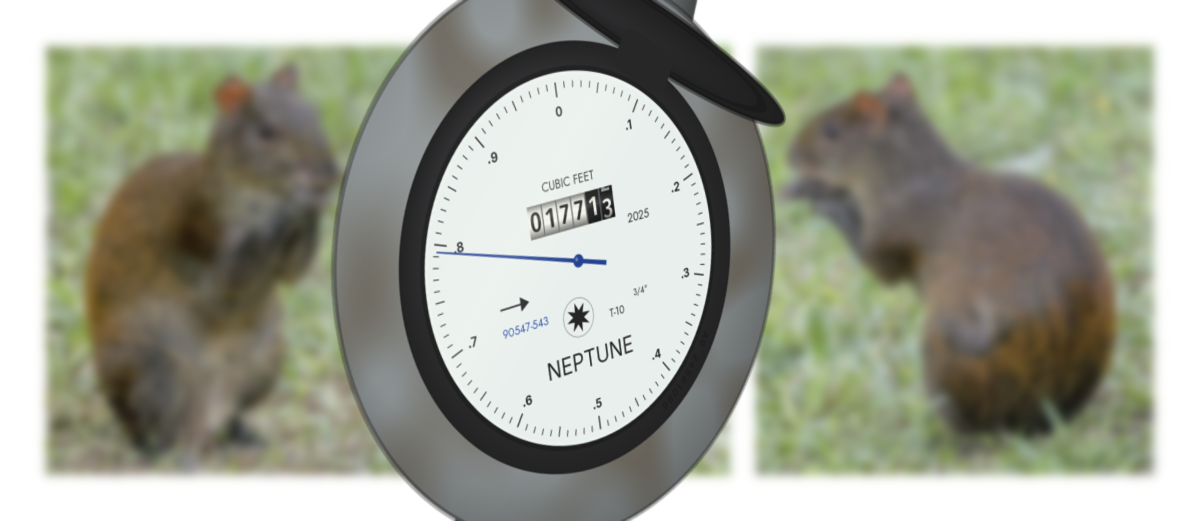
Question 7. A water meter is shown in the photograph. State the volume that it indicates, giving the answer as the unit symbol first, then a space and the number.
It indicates ft³ 17712.79
